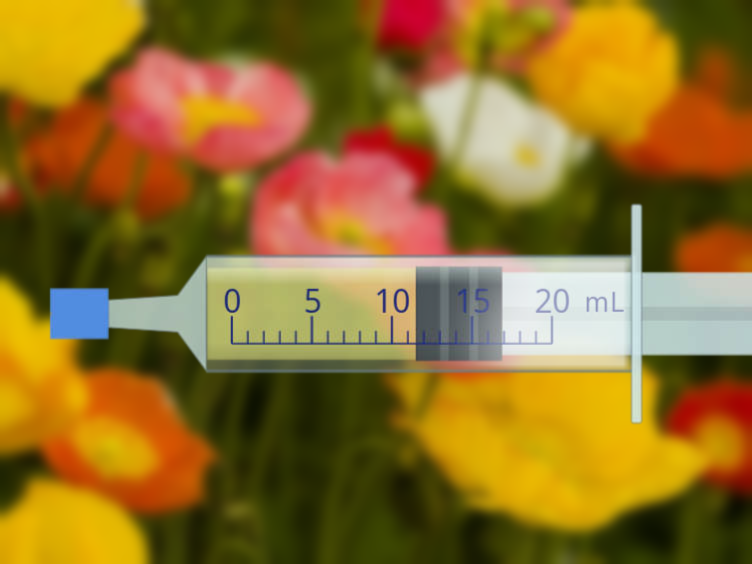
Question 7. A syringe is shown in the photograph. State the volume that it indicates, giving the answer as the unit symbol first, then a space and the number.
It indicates mL 11.5
